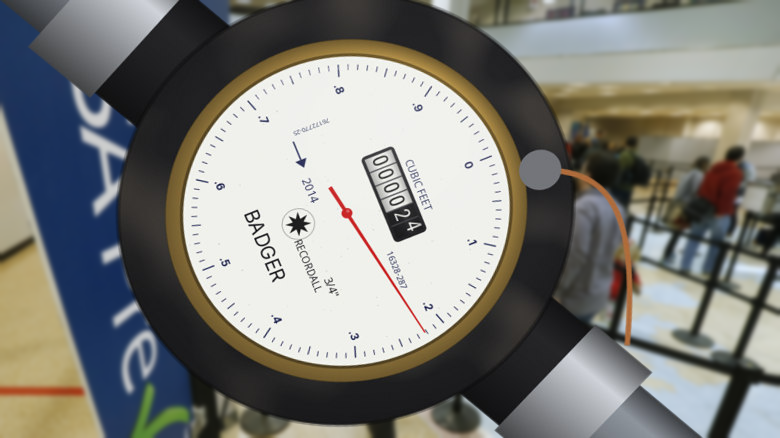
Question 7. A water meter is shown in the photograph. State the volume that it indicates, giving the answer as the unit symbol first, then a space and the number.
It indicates ft³ 24.22
